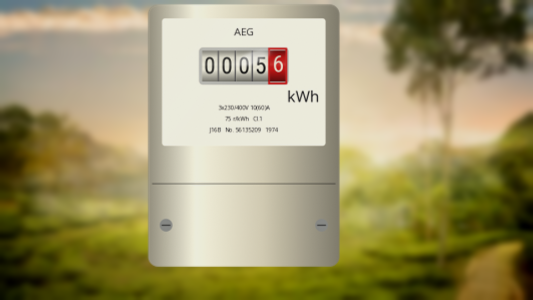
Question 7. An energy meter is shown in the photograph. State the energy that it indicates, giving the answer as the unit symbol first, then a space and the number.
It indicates kWh 5.6
